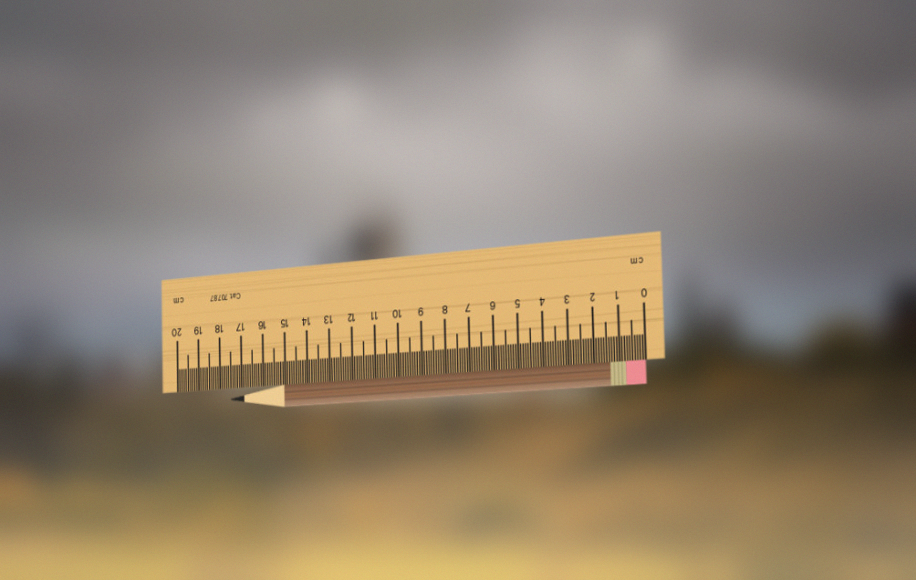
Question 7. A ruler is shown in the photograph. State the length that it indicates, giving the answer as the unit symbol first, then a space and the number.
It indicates cm 17.5
